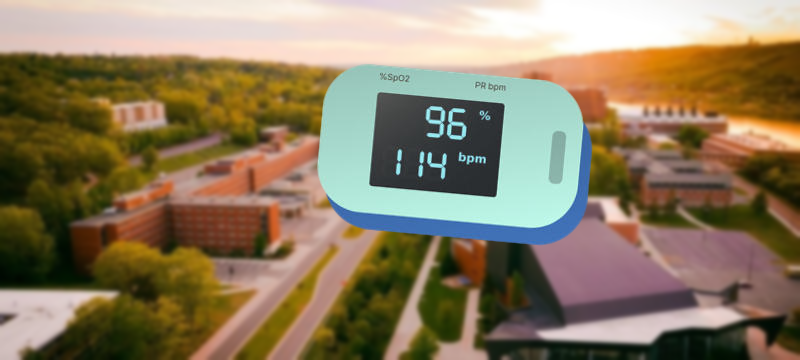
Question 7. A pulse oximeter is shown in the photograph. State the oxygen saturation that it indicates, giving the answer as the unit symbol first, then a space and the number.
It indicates % 96
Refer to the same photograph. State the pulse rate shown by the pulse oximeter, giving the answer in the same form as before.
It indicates bpm 114
